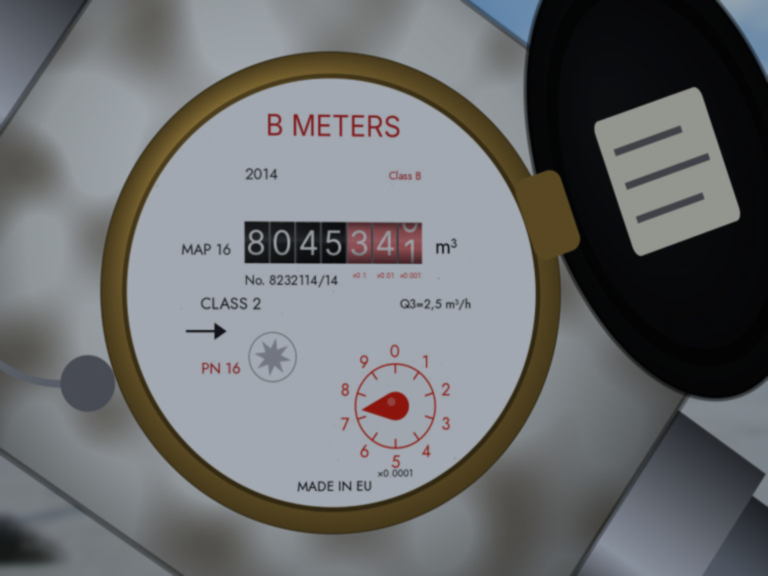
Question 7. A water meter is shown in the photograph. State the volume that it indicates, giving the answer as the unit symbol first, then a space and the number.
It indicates m³ 8045.3407
